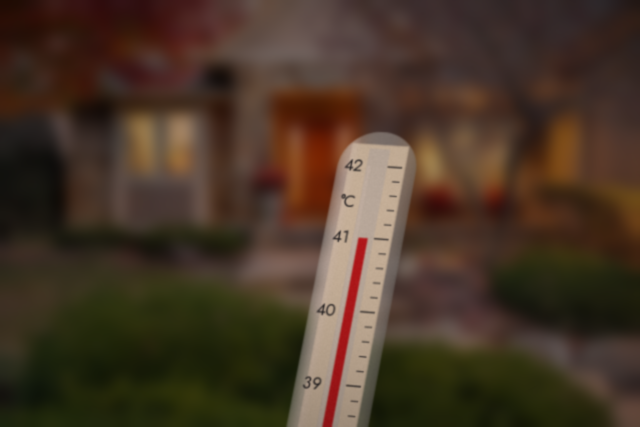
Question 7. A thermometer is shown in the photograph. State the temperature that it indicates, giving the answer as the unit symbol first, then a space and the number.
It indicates °C 41
